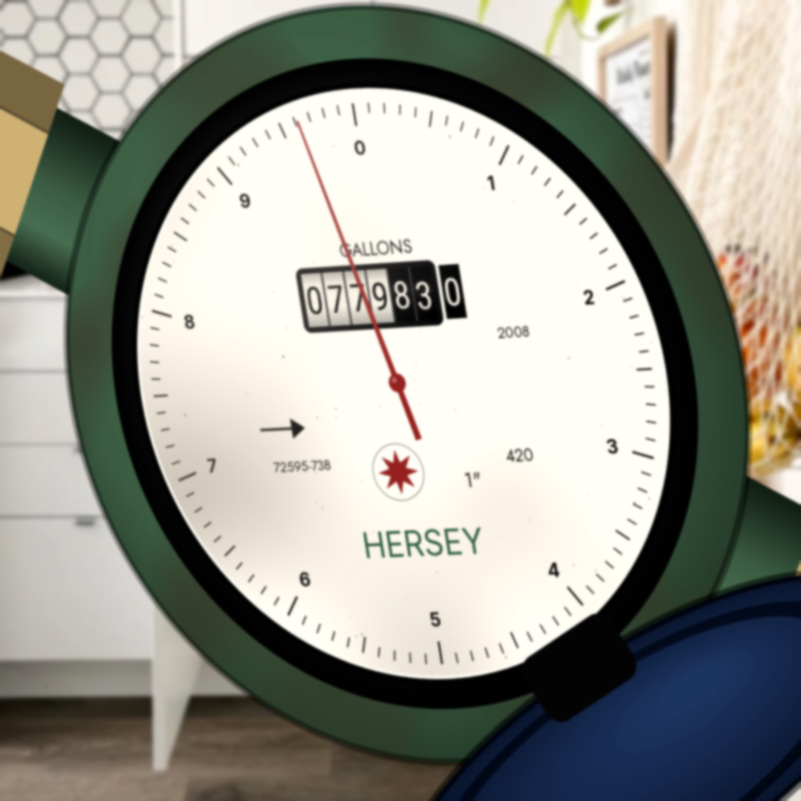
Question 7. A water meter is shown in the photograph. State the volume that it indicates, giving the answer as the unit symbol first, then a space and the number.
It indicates gal 779829.6
